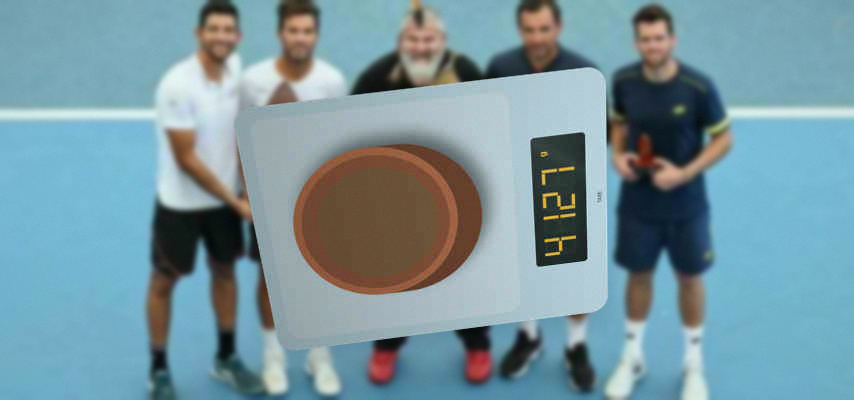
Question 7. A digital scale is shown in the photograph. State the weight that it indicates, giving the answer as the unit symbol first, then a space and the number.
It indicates g 4127
